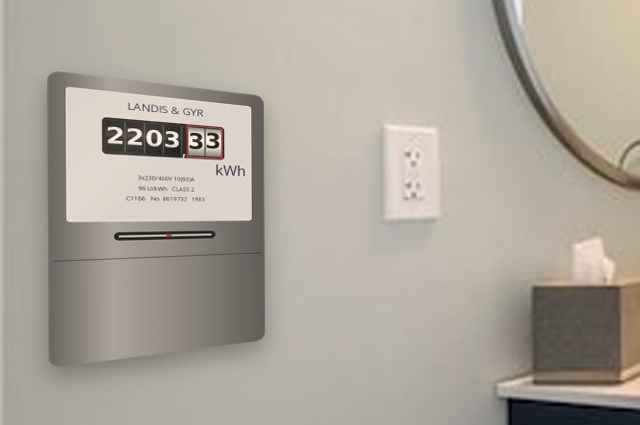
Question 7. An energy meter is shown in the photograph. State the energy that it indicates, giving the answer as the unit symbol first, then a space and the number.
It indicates kWh 2203.33
